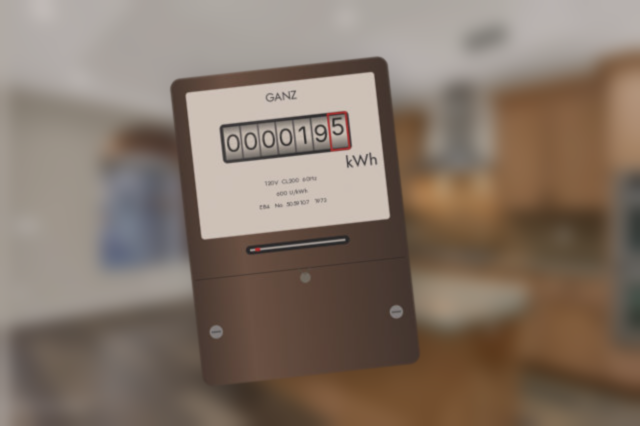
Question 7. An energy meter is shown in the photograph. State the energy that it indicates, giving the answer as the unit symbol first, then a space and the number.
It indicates kWh 19.5
